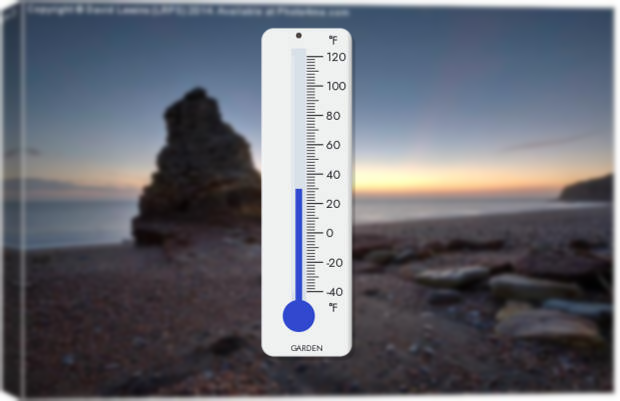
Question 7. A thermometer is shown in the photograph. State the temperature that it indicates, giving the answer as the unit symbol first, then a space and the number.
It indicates °F 30
